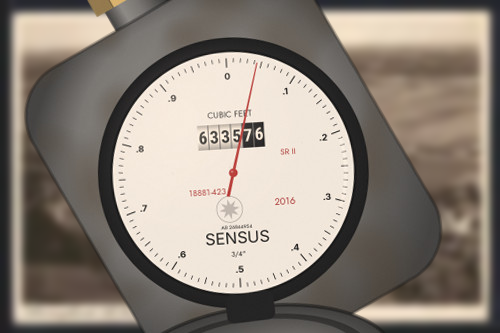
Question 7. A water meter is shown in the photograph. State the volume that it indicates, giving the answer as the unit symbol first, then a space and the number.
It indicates ft³ 633576.04
